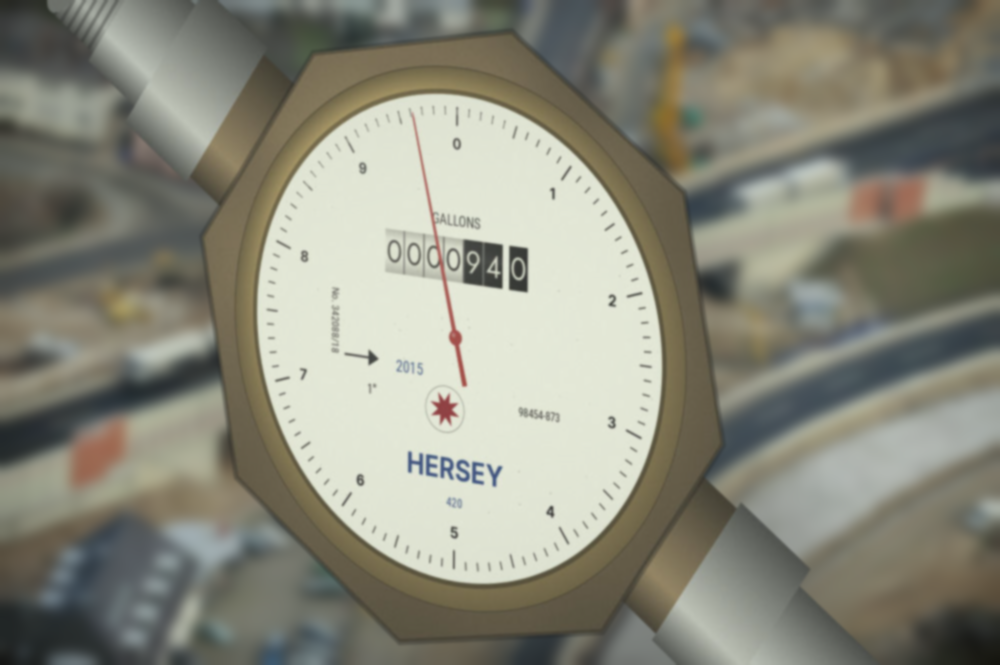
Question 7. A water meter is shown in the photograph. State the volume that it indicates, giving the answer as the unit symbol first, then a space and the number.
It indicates gal 939.6
